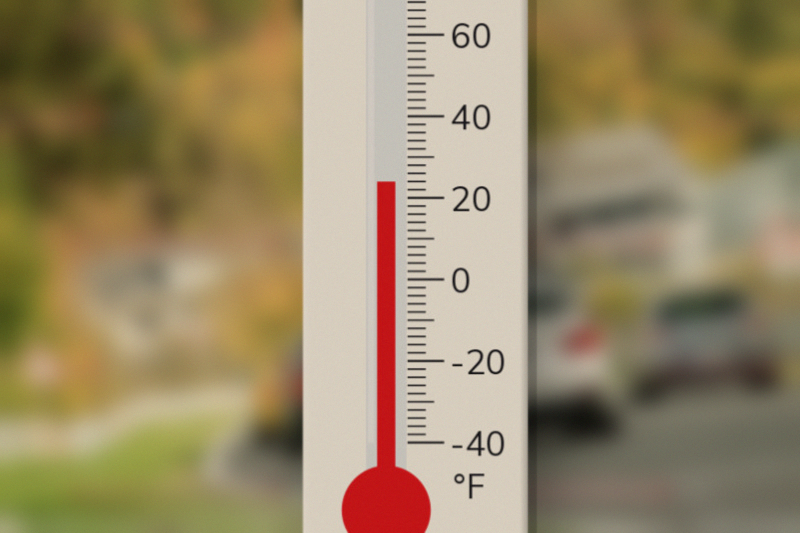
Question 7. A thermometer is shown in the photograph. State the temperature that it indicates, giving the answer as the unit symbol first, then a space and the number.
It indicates °F 24
